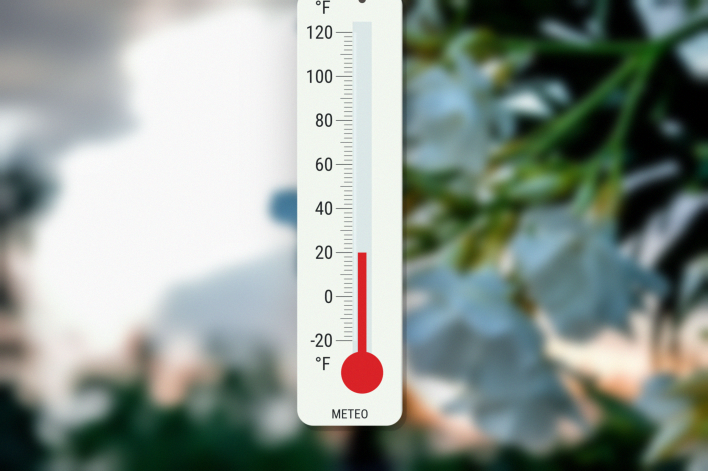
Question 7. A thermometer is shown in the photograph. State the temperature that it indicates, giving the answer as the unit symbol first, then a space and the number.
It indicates °F 20
